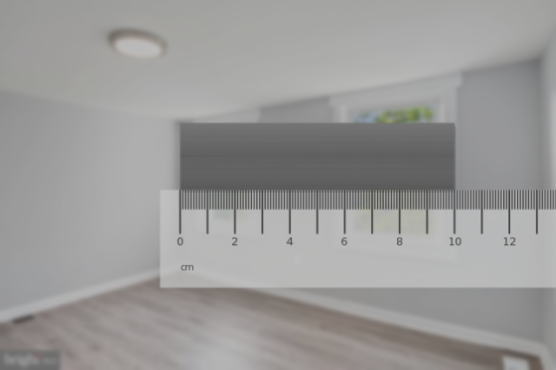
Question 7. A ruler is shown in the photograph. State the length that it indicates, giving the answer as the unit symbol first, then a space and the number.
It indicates cm 10
